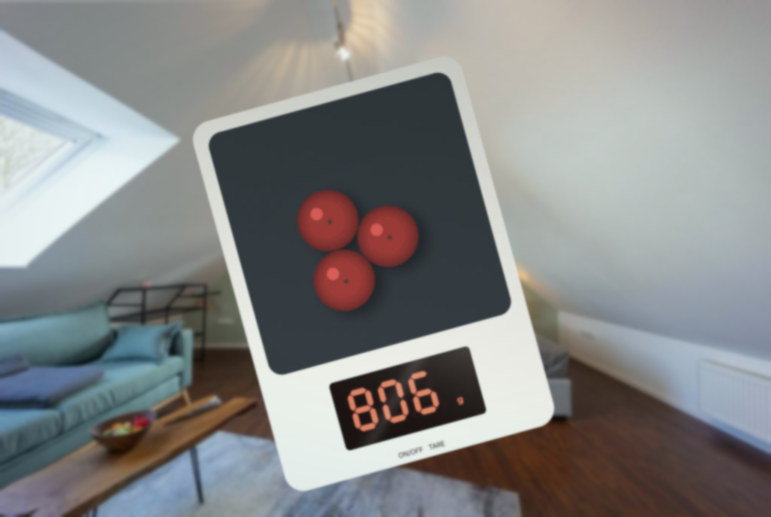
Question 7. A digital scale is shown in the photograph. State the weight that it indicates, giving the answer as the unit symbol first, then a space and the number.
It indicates g 806
